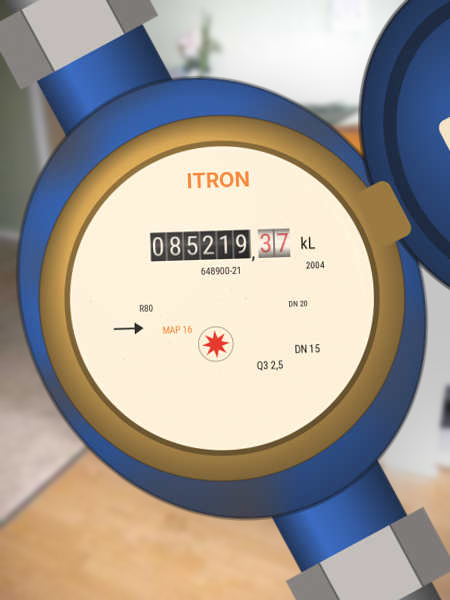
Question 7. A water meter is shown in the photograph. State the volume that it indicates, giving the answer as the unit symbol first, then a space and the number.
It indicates kL 85219.37
